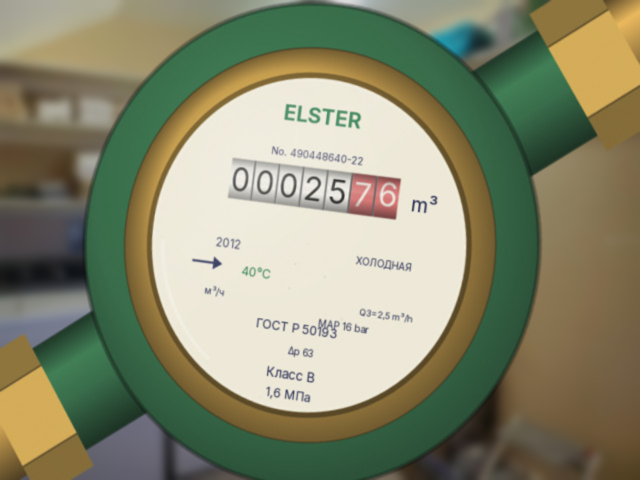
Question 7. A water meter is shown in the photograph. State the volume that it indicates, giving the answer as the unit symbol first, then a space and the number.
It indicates m³ 25.76
